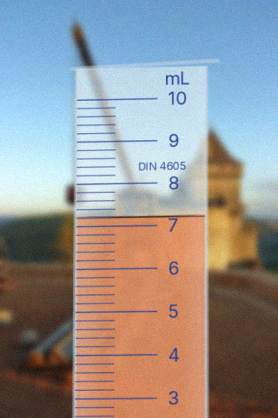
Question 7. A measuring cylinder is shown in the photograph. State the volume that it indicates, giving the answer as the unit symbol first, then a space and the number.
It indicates mL 7.2
